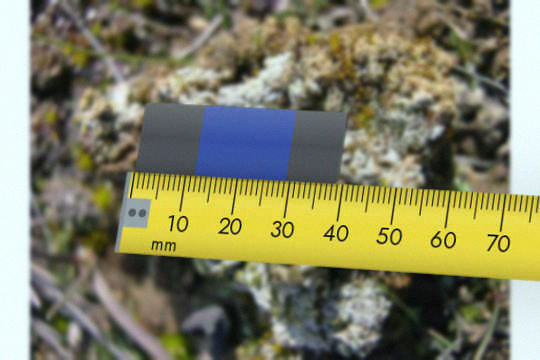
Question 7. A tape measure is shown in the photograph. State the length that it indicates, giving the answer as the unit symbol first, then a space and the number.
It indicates mm 39
